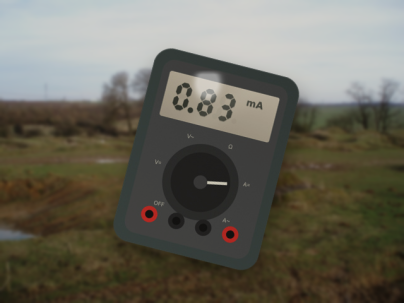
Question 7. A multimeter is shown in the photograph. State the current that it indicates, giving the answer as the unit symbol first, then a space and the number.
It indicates mA 0.83
